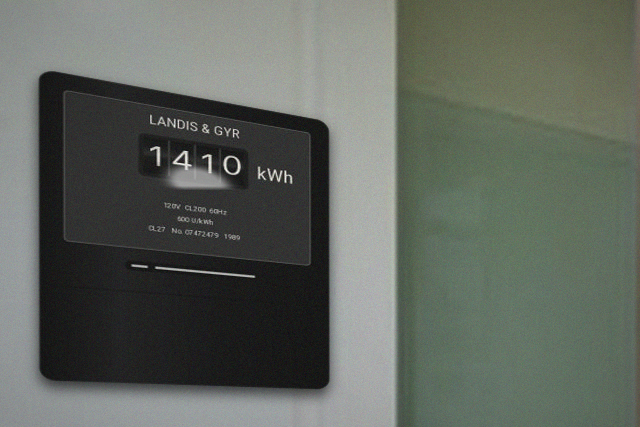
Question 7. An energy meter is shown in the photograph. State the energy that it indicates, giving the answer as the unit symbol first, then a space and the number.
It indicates kWh 1410
